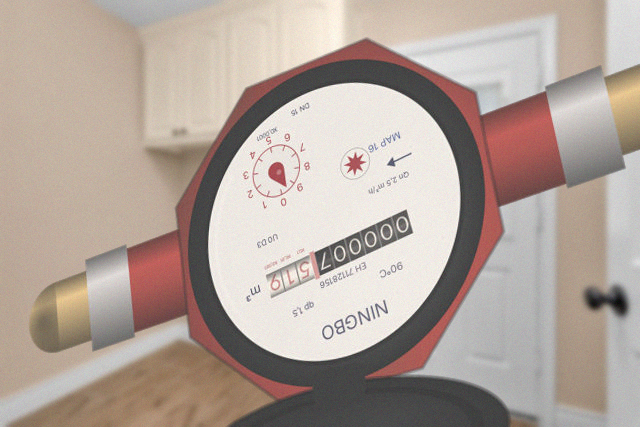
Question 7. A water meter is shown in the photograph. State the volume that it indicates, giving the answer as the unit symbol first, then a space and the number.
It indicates m³ 7.5189
